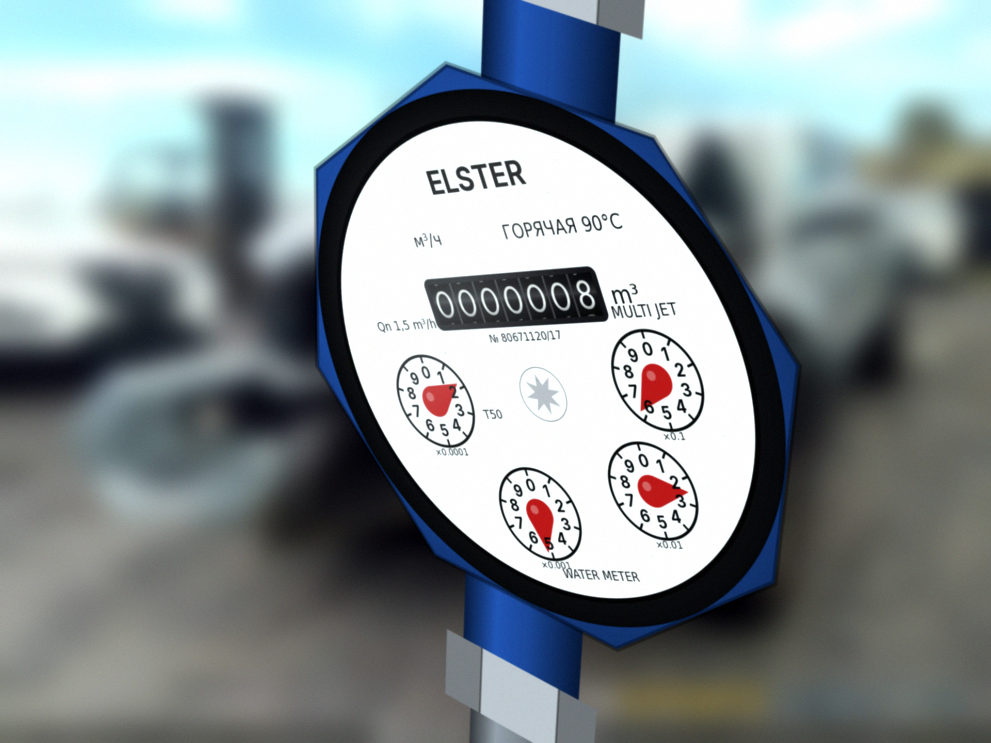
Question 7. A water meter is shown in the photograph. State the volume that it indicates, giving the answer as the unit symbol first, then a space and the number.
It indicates m³ 8.6251
